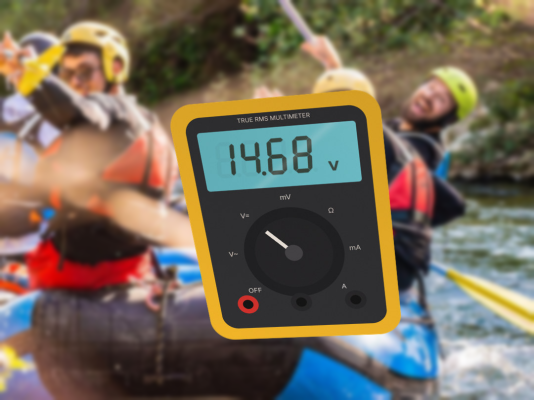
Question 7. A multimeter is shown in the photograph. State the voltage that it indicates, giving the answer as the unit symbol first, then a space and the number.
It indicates V 14.68
